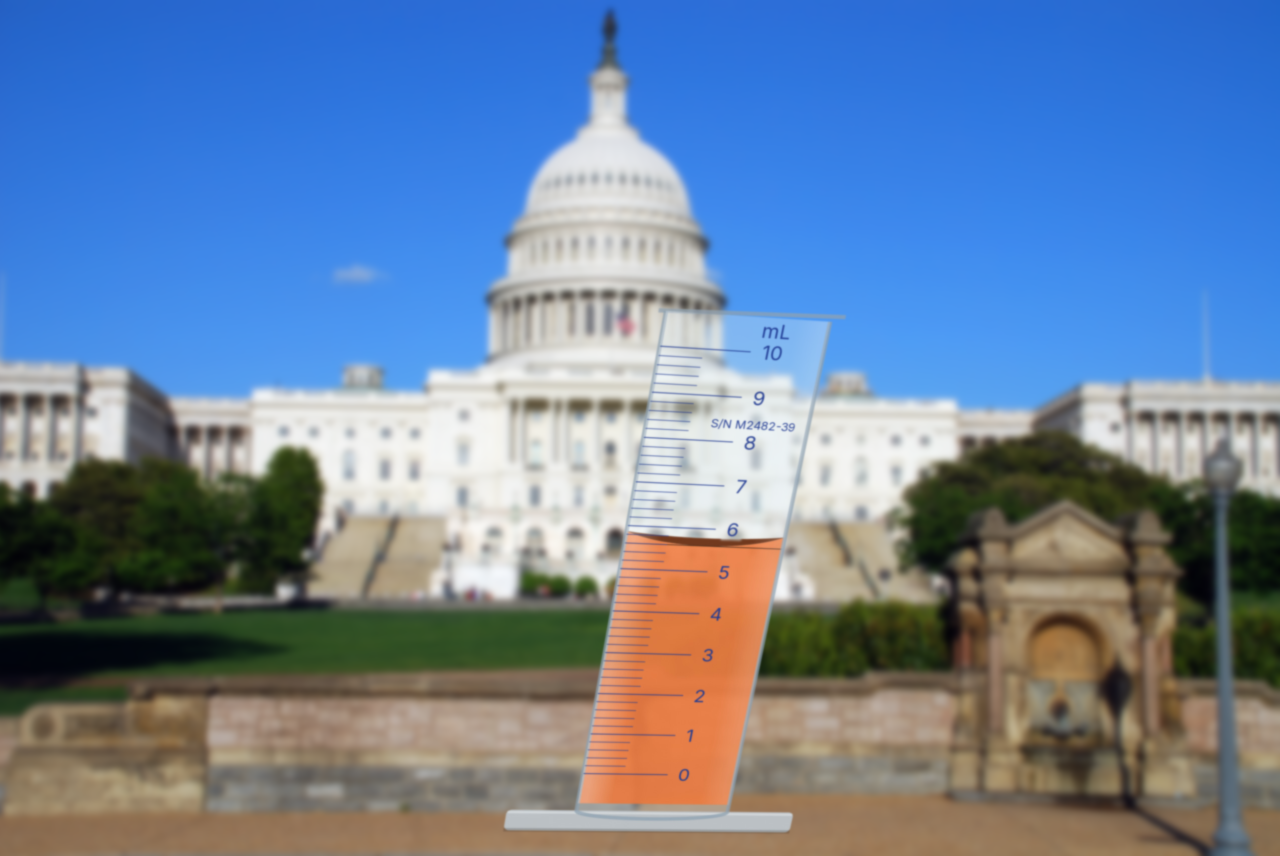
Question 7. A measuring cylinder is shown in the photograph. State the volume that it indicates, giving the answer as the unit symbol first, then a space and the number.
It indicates mL 5.6
